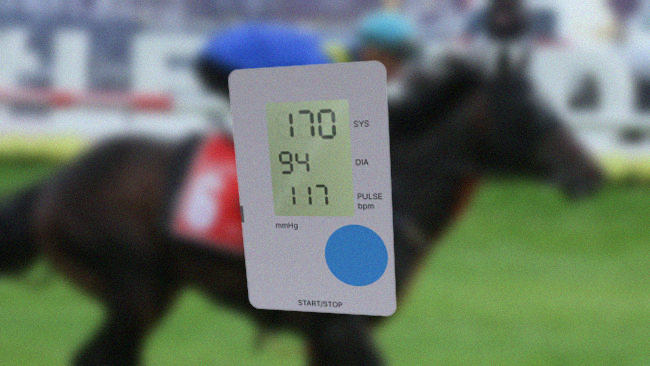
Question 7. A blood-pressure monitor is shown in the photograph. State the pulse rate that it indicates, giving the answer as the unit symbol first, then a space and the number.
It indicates bpm 117
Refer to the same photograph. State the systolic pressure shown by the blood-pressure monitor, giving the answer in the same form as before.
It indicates mmHg 170
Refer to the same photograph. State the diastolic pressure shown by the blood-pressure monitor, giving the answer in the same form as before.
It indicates mmHg 94
